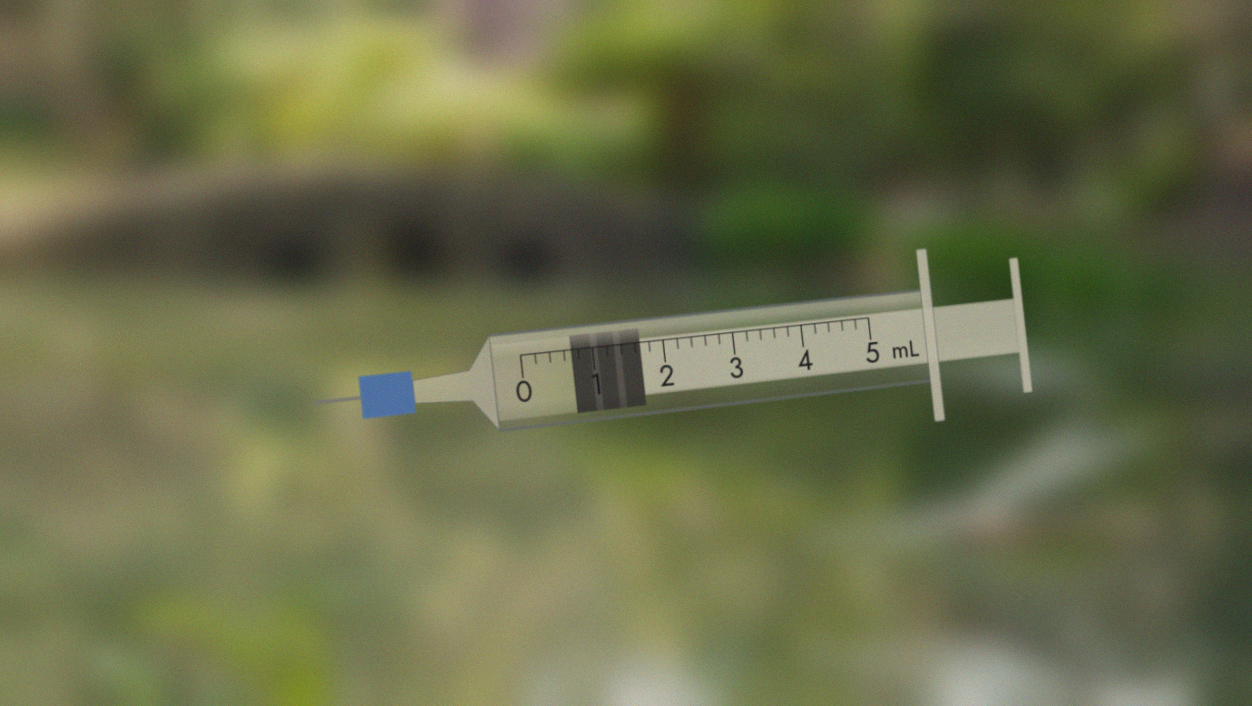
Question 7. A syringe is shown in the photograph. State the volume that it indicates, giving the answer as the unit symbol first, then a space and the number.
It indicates mL 0.7
